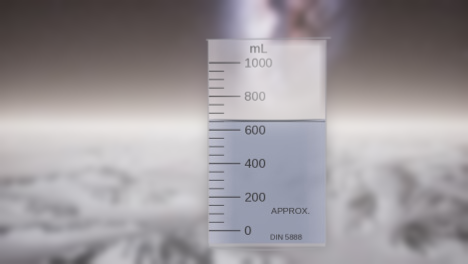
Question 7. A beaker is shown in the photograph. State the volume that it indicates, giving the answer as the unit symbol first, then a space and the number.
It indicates mL 650
